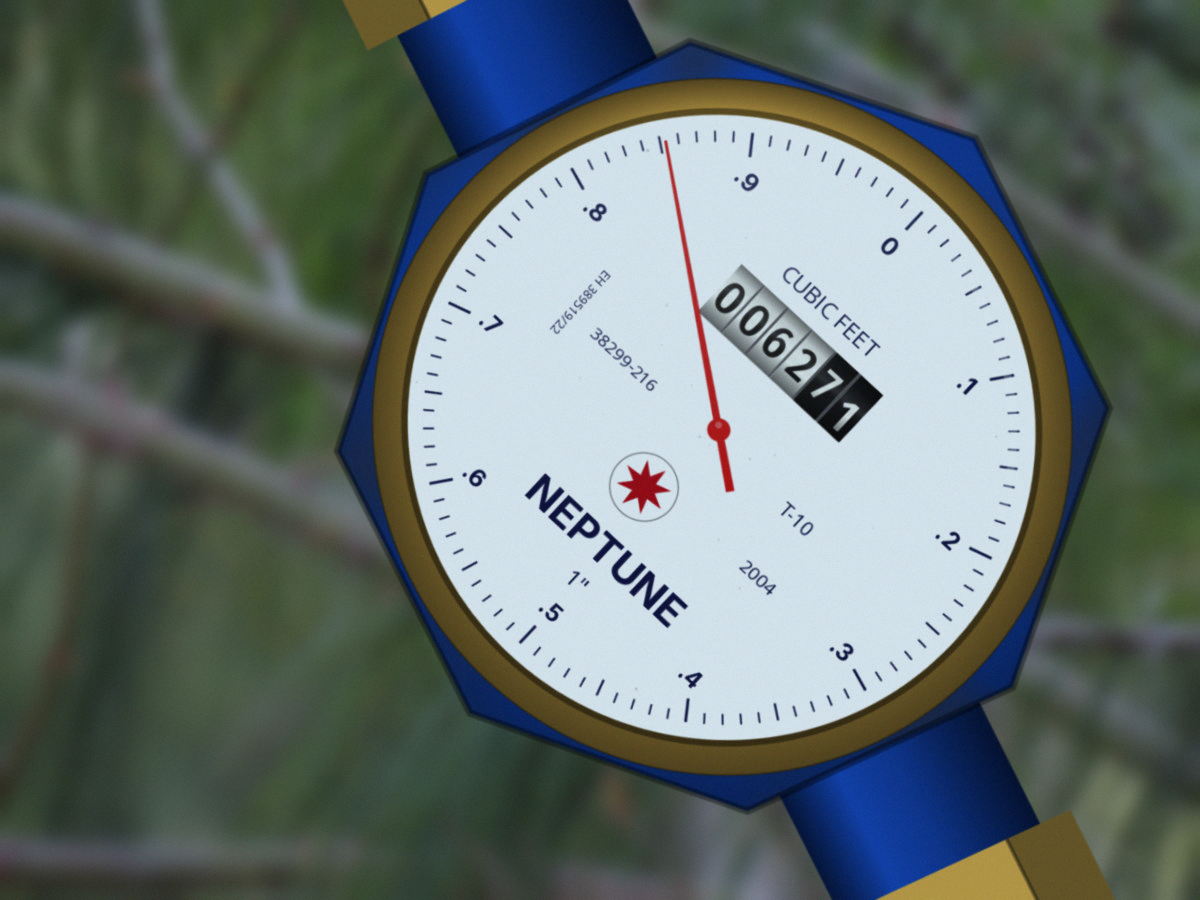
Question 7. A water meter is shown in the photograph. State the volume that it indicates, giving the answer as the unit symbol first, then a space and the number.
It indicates ft³ 6270.85
